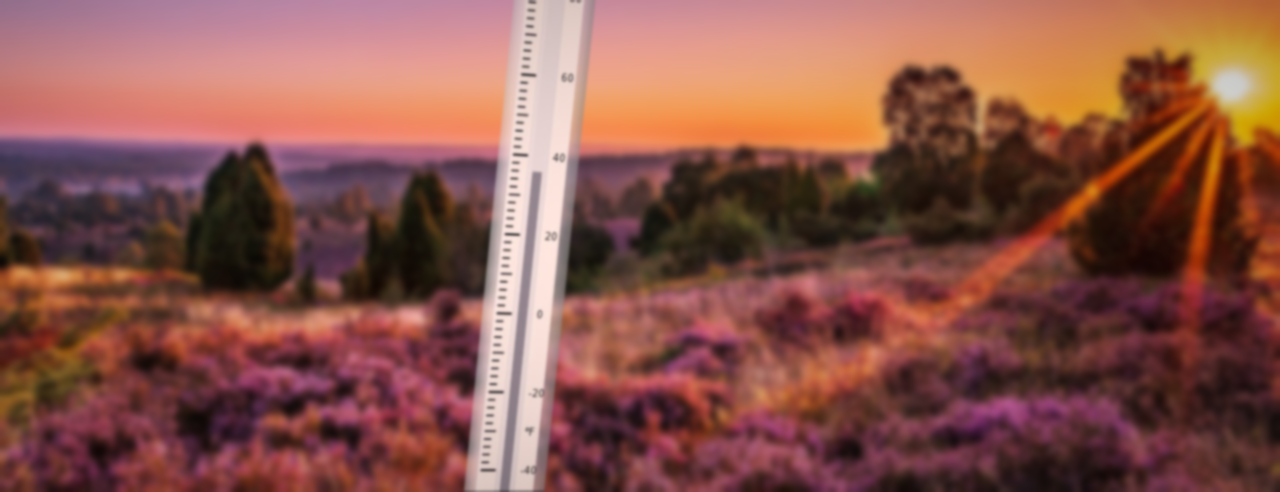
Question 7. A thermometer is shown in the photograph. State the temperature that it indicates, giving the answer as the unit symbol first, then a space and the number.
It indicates °F 36
